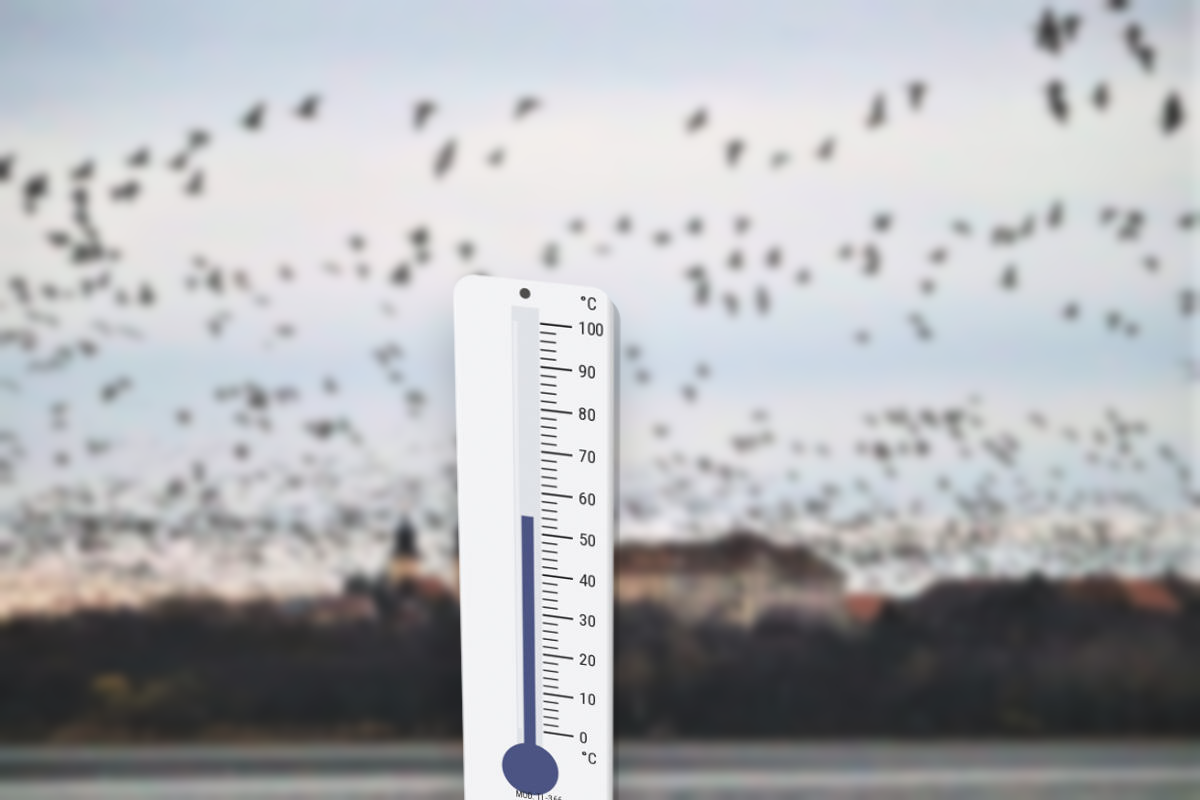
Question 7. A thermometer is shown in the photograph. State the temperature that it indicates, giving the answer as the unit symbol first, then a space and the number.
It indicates °C 54
